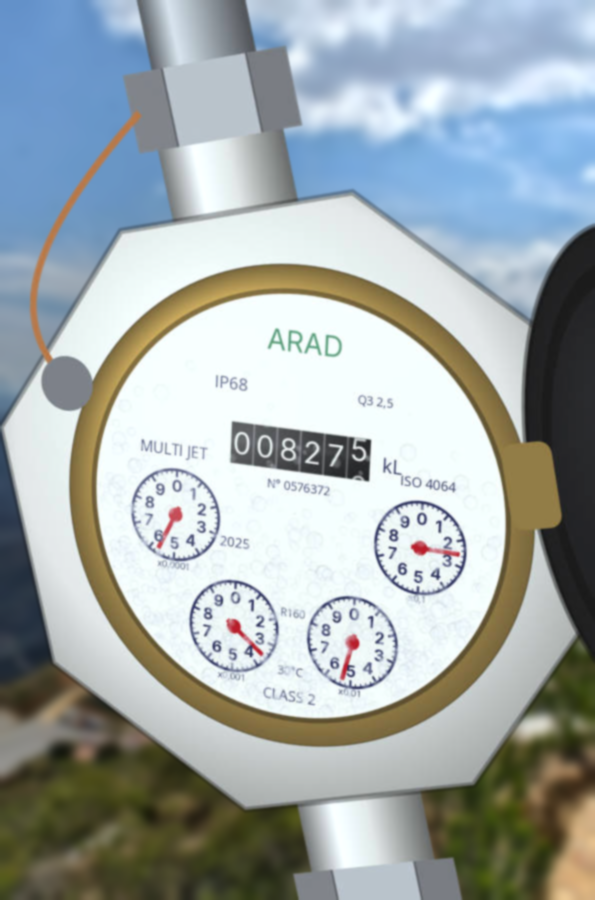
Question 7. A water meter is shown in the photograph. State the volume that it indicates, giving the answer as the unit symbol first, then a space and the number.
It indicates kL 8275.2535
